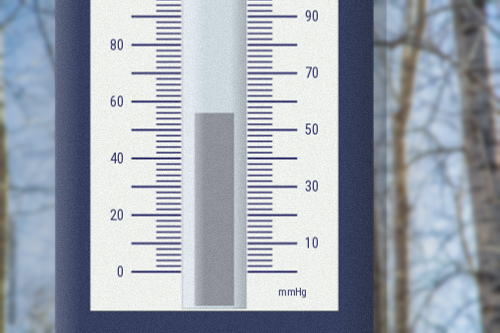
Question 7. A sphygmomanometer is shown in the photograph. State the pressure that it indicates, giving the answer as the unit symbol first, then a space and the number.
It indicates mmHg 56
